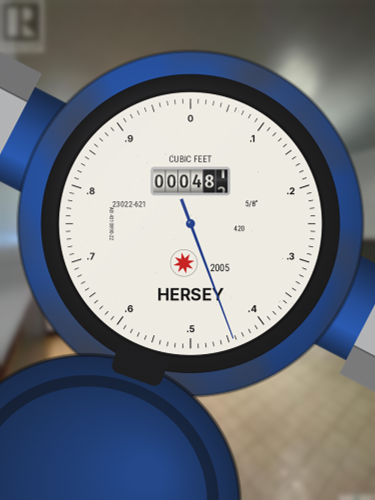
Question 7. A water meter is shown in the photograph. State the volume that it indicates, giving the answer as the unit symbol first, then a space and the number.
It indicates ft³ 481.44
